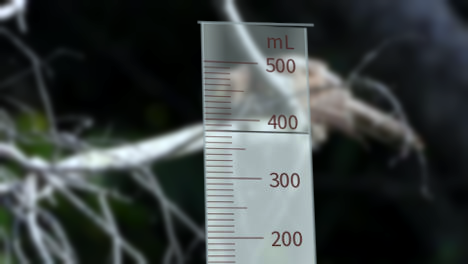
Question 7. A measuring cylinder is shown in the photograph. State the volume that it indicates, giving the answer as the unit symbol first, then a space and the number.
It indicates mL 380
